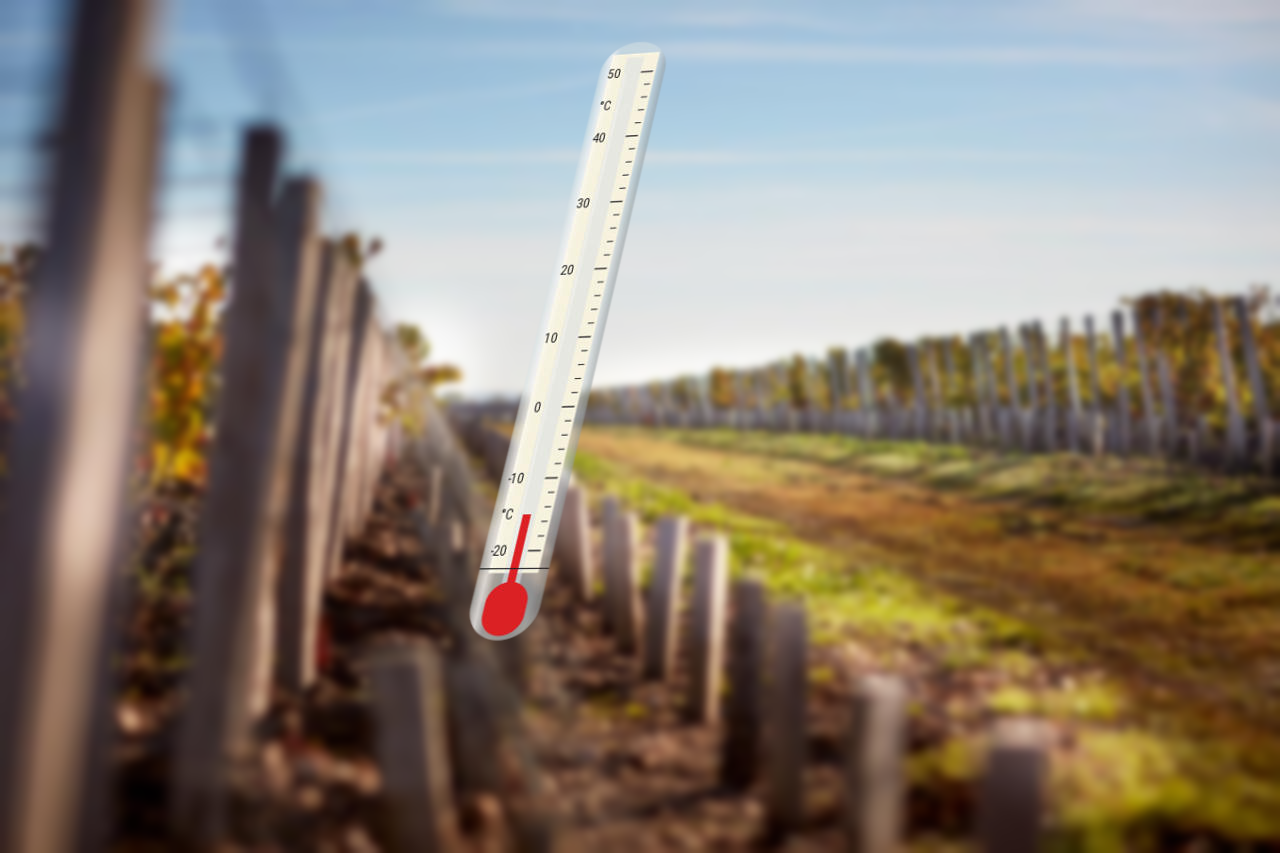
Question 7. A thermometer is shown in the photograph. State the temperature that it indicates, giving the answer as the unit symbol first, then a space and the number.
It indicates °C -15
